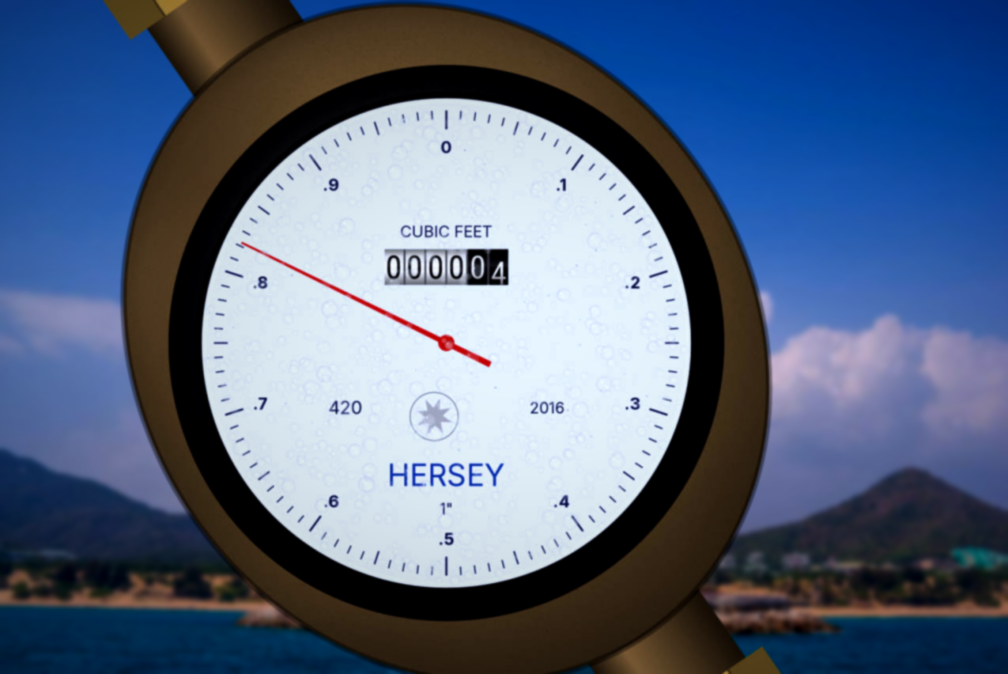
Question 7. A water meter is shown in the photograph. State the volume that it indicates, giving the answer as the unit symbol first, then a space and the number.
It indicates ft³ 3.82
